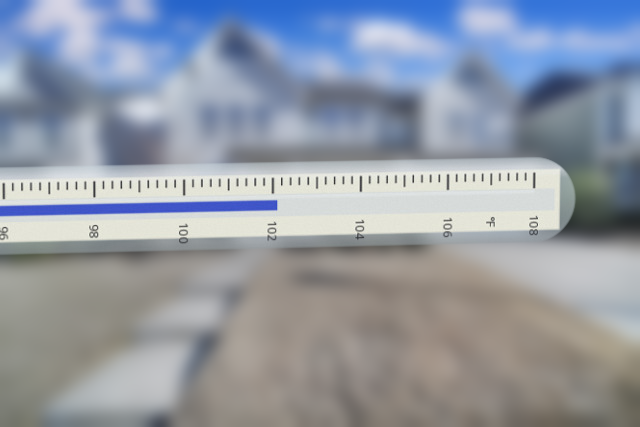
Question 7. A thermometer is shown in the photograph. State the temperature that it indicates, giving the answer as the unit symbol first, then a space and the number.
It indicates °F 102.1
